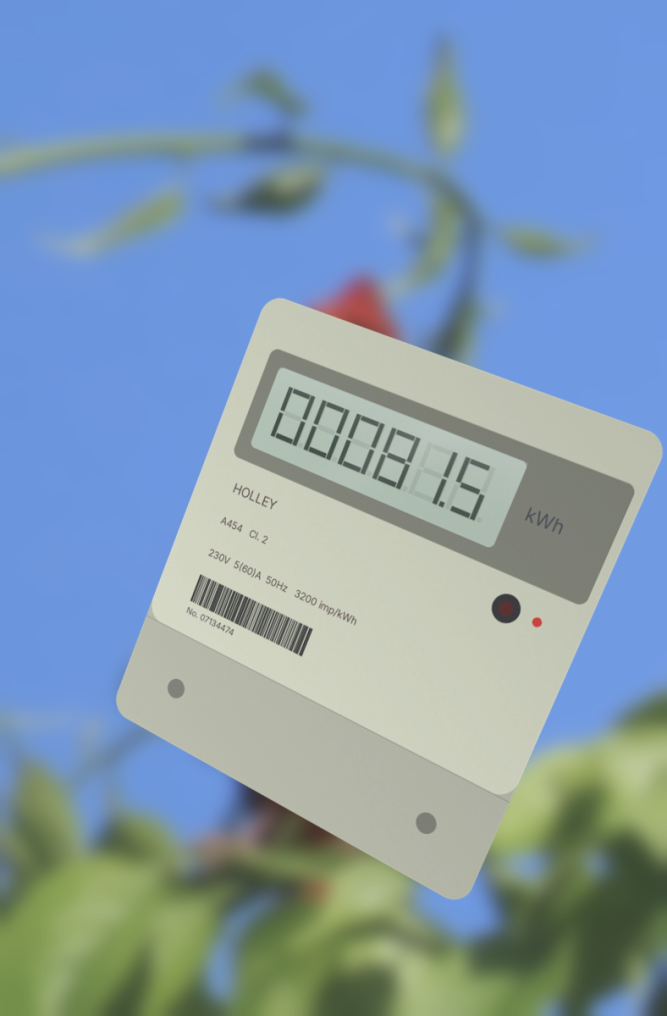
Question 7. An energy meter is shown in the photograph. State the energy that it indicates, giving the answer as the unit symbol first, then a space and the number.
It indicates kWh 81.5
